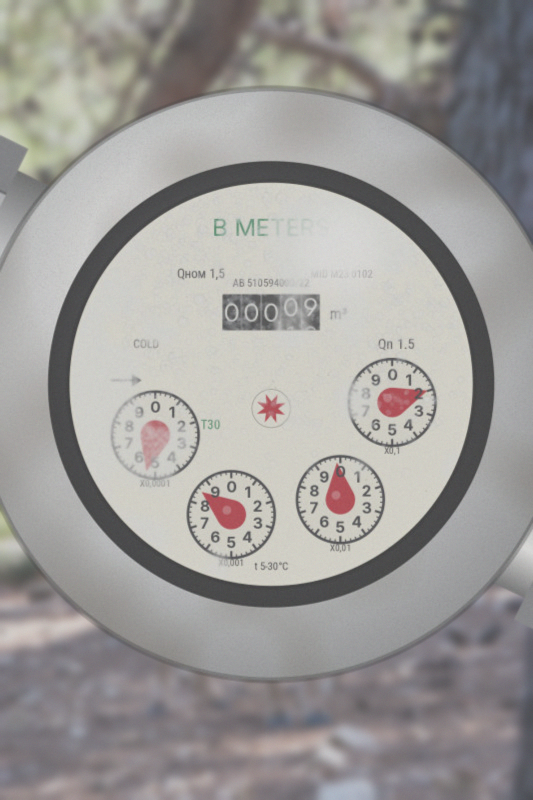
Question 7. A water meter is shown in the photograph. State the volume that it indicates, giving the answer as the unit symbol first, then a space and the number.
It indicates m³ 9.1985
